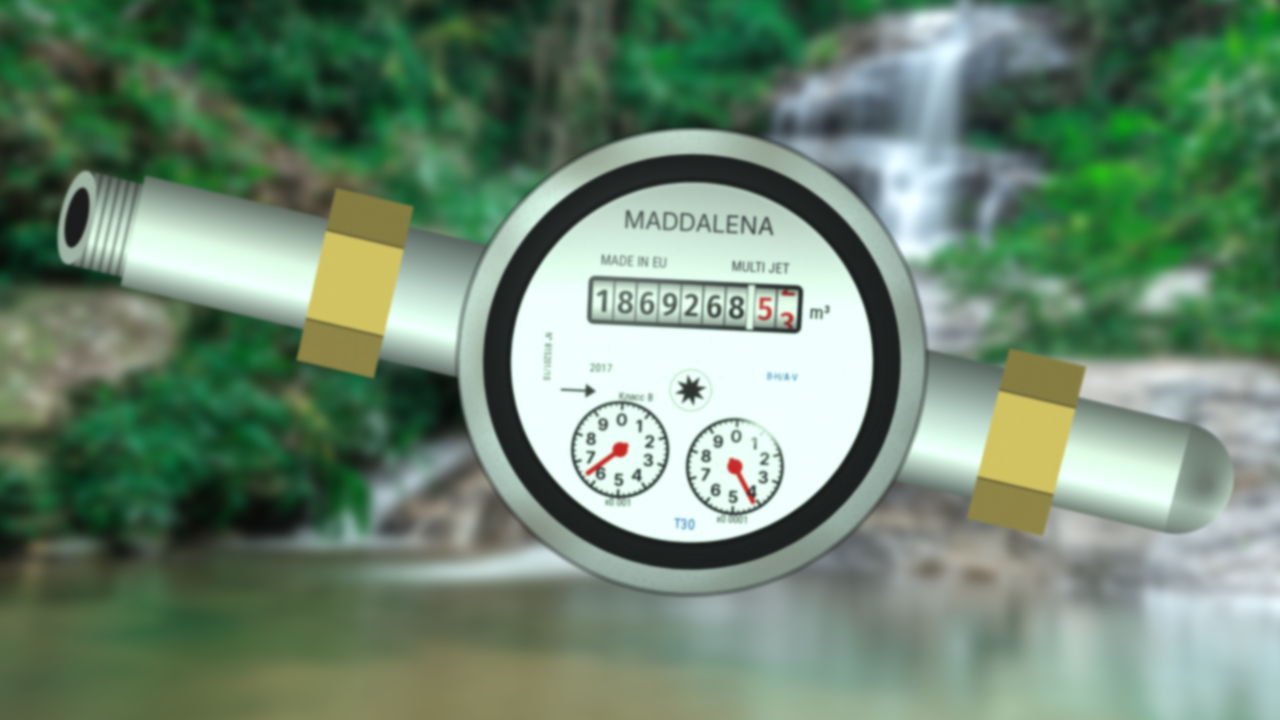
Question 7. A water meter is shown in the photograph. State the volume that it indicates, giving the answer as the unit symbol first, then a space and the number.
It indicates m³ 1869268.5264
